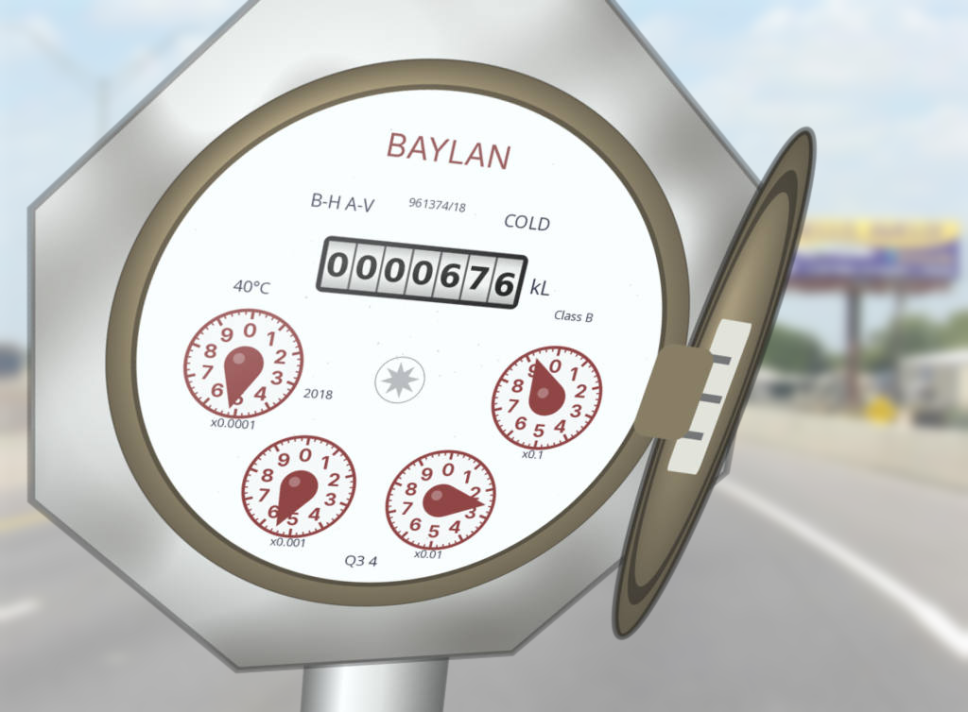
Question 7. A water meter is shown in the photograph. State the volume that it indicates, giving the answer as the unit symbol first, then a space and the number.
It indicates kL 675.9255
